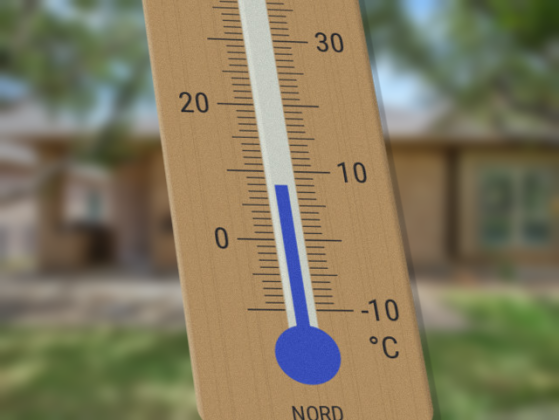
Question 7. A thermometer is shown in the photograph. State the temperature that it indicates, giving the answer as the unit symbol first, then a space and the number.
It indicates °C 8
